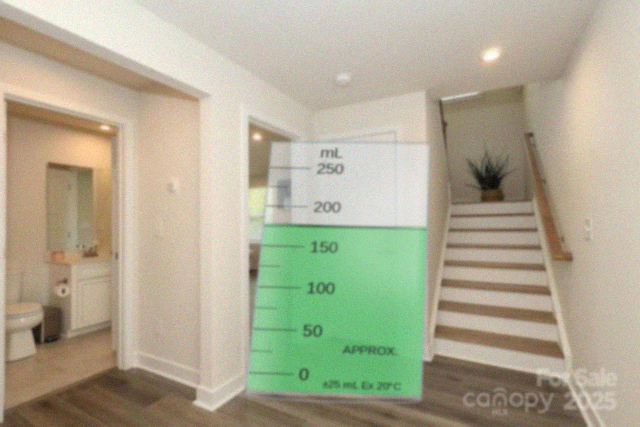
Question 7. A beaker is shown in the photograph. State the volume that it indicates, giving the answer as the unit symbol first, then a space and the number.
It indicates mL 175
